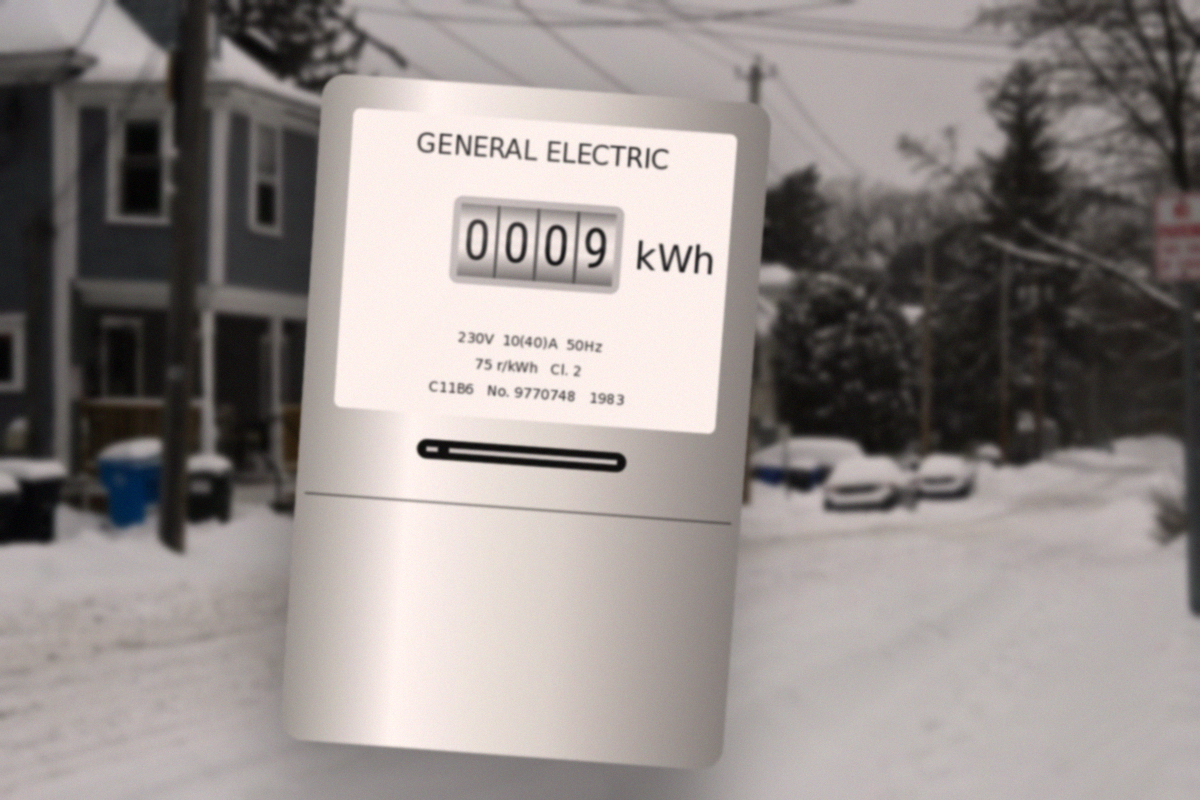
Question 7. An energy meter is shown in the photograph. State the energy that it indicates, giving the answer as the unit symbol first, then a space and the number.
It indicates kWh 9
